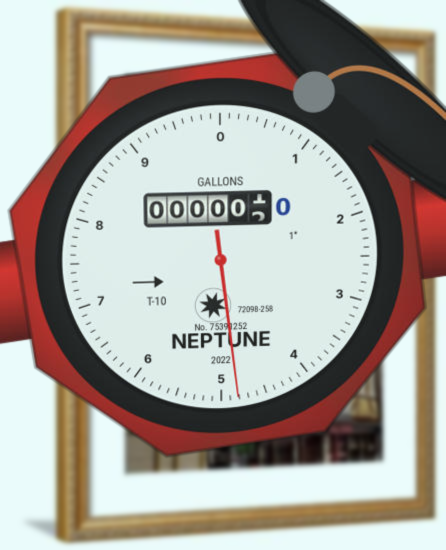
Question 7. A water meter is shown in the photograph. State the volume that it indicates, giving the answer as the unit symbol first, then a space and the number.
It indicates gal 14.8
